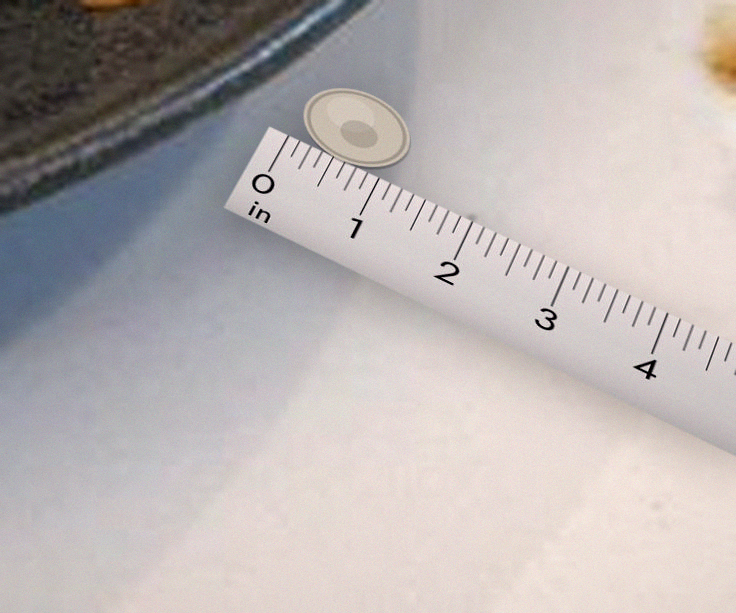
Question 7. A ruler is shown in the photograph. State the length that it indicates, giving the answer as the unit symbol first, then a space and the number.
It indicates in 1.125
